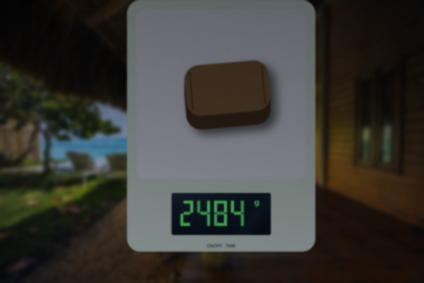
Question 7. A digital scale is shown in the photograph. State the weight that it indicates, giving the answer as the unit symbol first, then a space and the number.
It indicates g 2484
